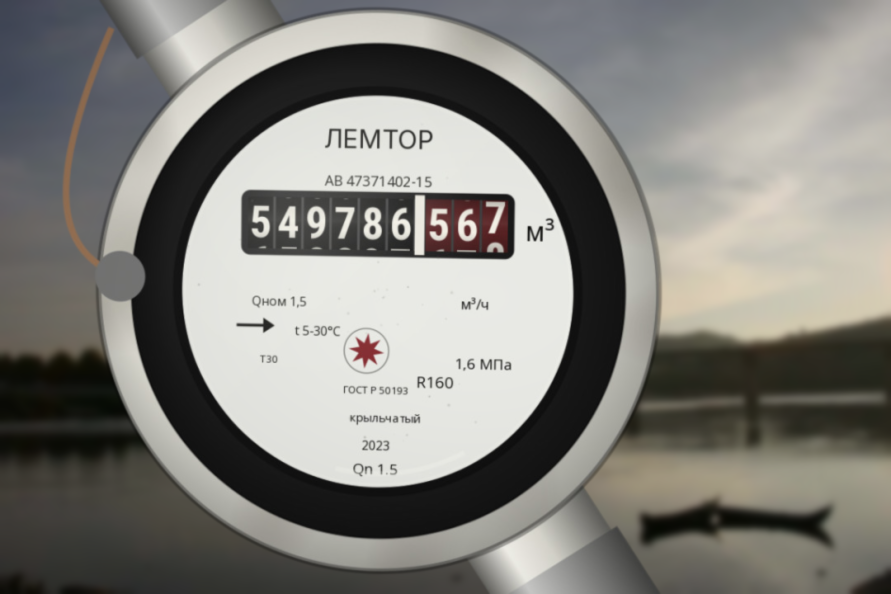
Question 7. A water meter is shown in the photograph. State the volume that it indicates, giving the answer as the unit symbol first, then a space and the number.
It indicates m³ 549786.567
